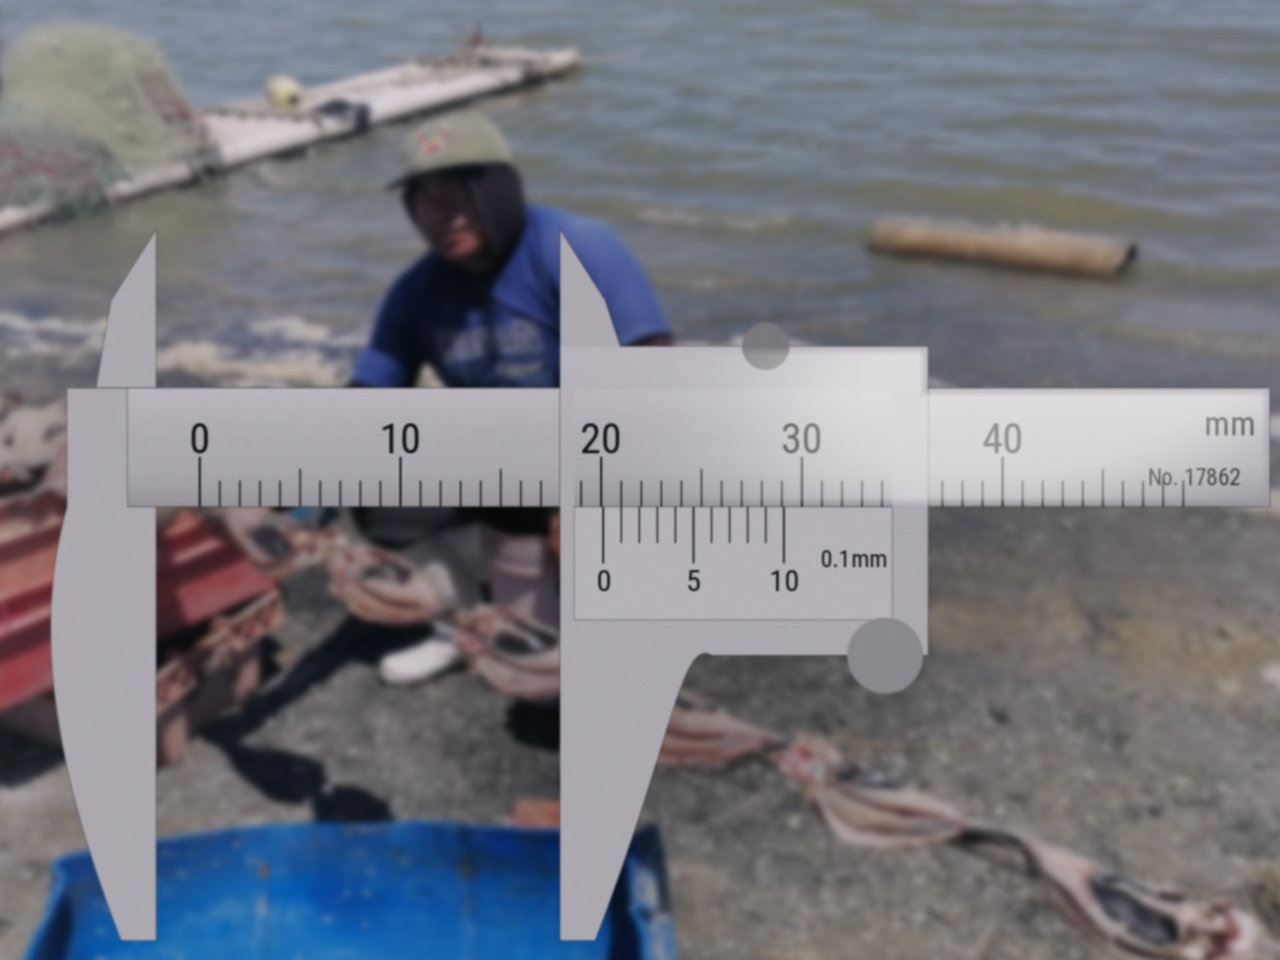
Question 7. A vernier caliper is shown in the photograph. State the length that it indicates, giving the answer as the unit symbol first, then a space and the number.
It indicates mm 20.1
